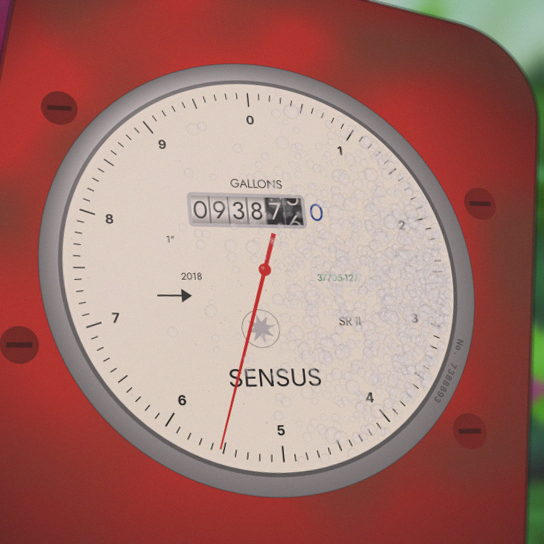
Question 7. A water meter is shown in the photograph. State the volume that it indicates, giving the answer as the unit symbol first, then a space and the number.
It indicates gal 938755.5
